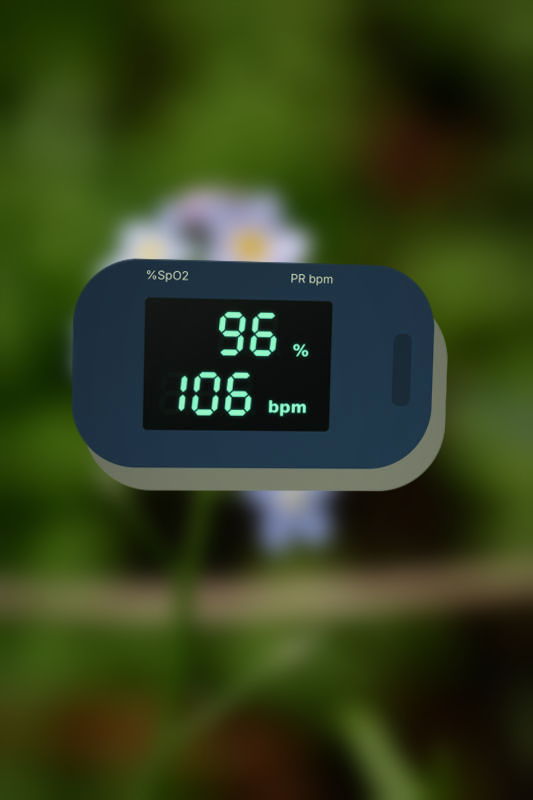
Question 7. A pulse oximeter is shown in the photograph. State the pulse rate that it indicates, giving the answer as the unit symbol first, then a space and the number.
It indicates bpm 106
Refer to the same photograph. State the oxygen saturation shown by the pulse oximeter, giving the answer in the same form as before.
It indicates % 96
